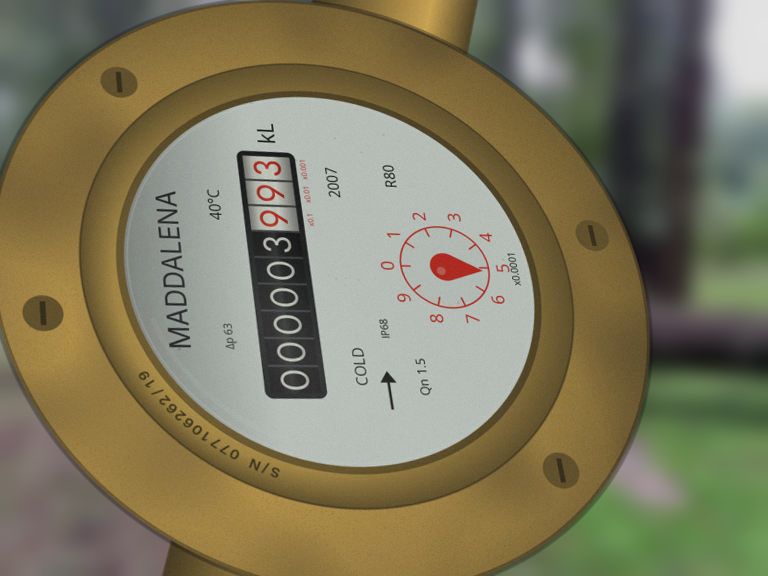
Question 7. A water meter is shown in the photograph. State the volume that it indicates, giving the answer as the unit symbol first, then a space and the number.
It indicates kL 3.9935
